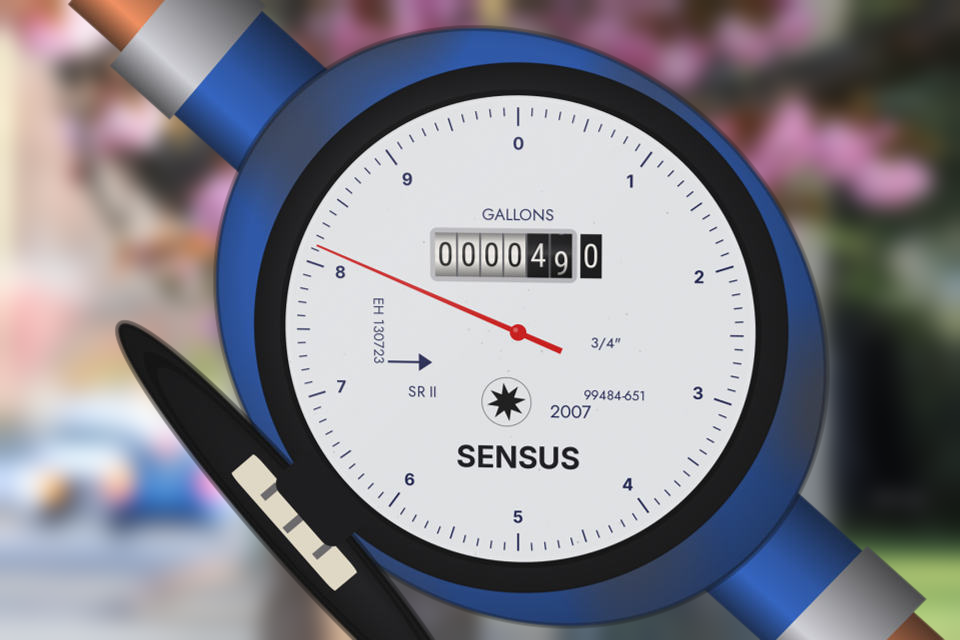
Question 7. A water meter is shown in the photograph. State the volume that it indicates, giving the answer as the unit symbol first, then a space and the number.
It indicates gal 488.1
